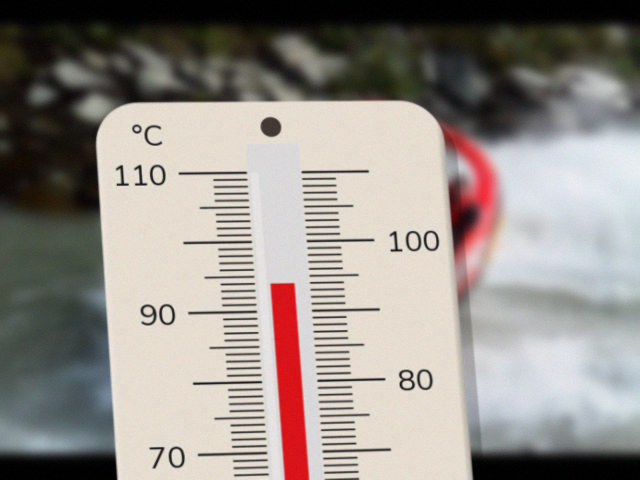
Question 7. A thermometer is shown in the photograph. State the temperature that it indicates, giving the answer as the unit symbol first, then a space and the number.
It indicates °C 94
